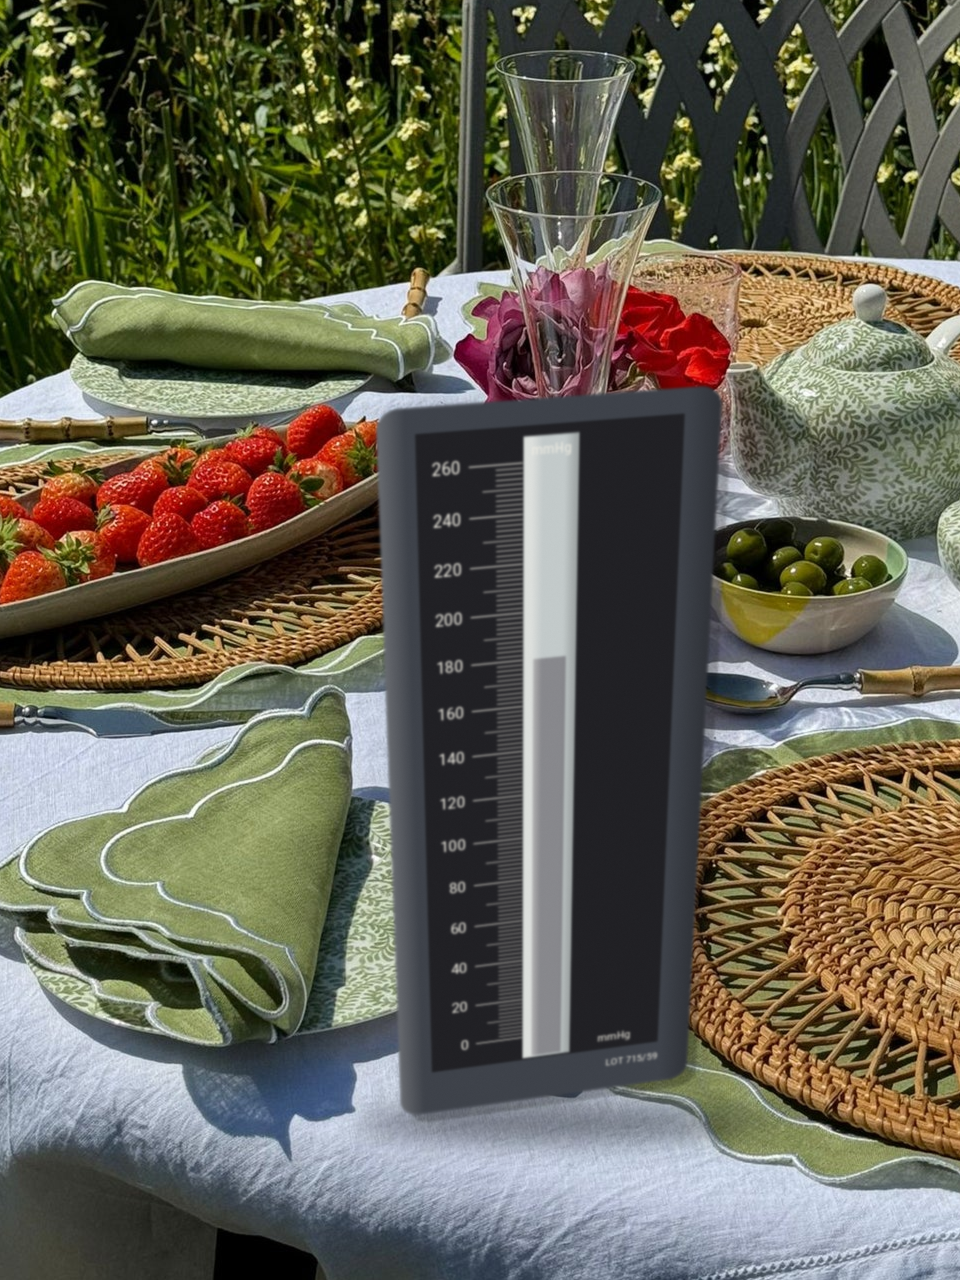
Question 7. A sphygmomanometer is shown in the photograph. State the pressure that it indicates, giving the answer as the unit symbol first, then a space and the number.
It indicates mmHg 180
